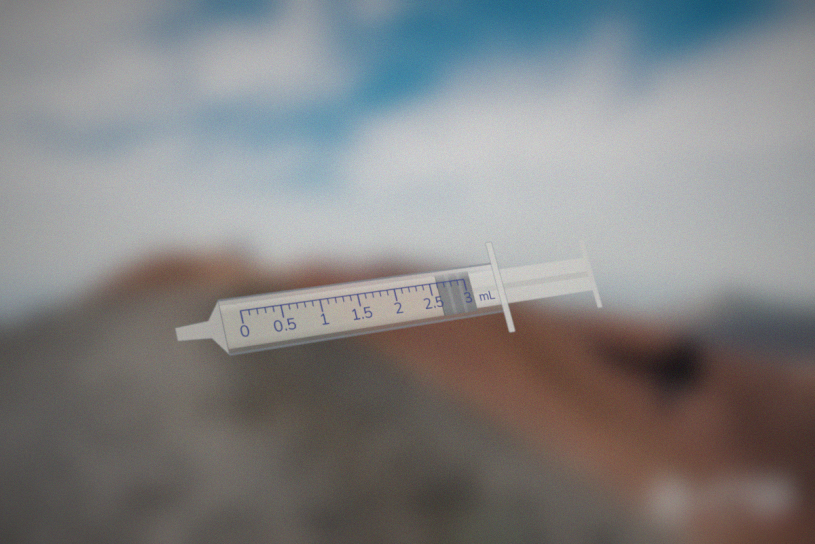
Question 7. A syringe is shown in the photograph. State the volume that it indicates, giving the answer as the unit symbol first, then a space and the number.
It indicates mL 2.6
